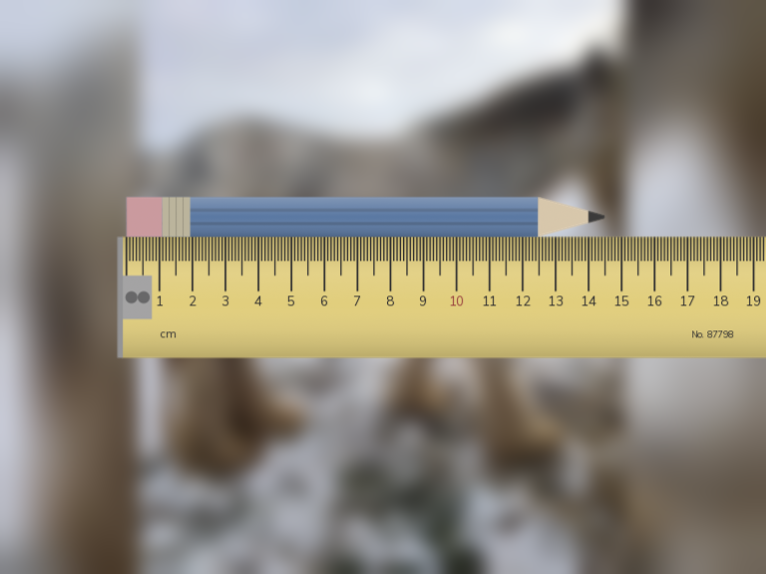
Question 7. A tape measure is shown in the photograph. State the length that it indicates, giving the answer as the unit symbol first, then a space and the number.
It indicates cm 14.5
